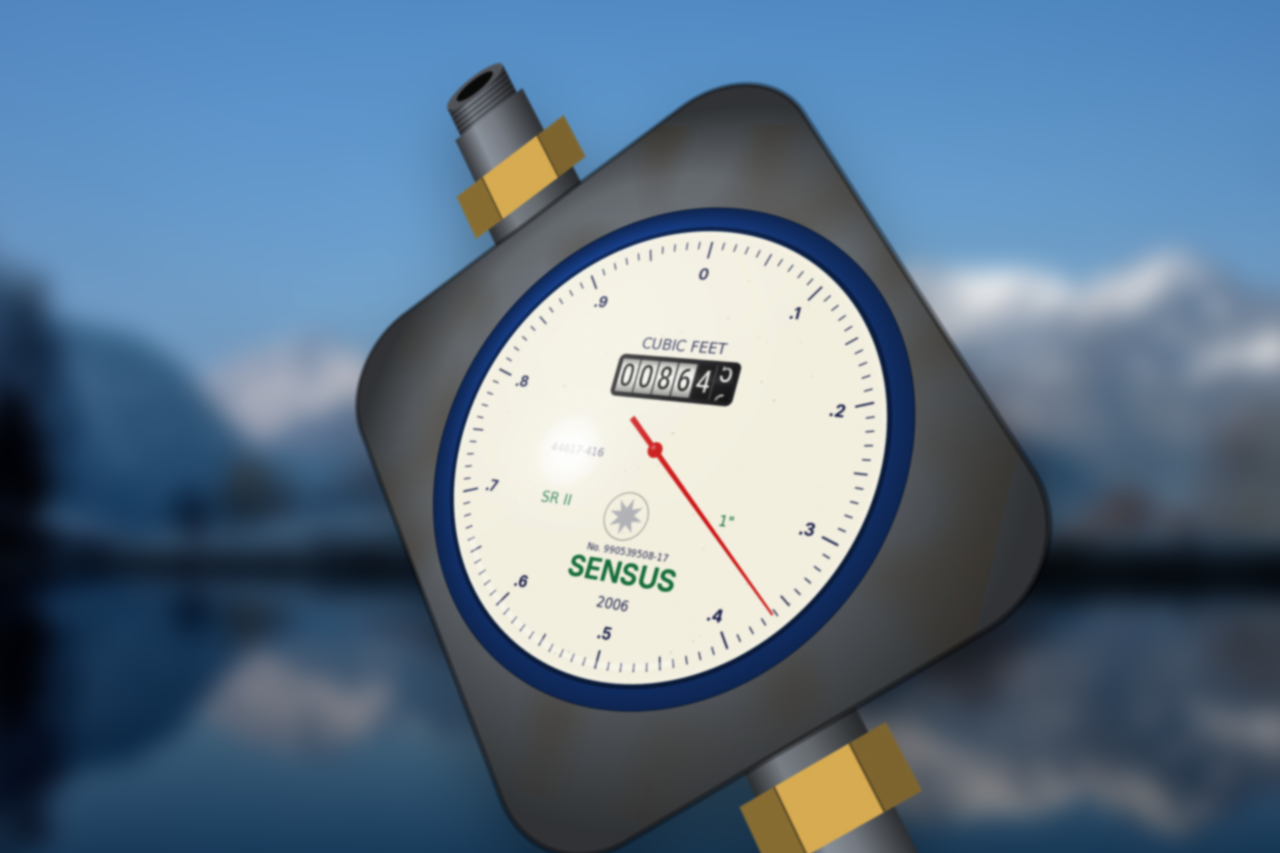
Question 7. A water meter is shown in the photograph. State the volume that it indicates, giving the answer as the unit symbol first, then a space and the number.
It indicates ft³ 8645.36
